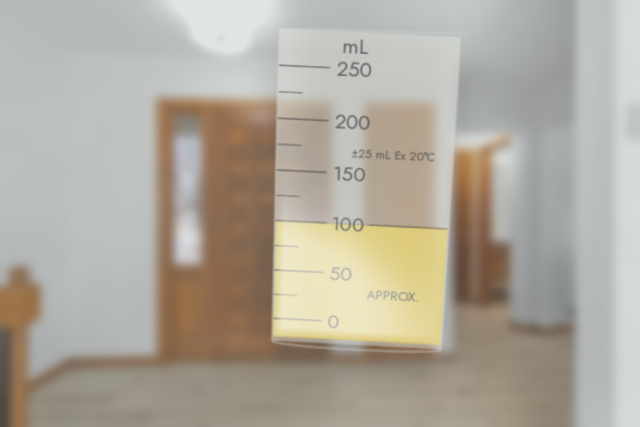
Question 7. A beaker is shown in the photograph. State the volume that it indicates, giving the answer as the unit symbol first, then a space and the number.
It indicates mL 100
